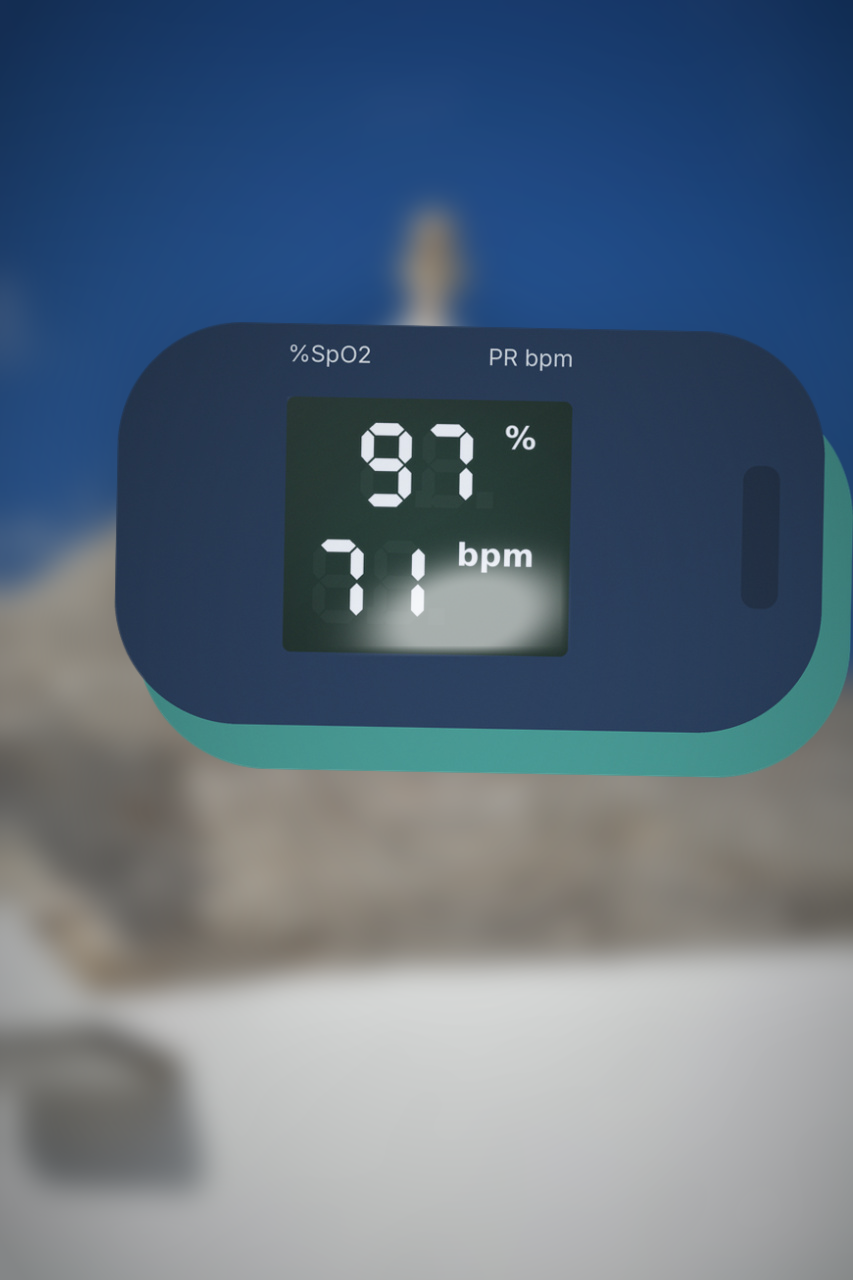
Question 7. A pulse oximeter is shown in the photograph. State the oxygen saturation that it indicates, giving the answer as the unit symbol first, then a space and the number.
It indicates % 97
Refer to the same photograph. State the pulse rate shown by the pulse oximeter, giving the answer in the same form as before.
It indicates bpm 71
